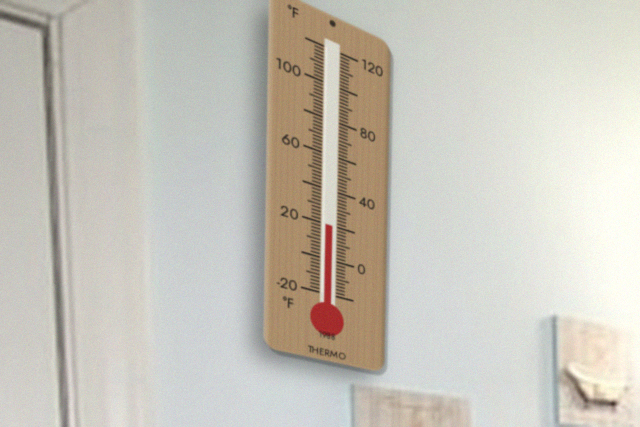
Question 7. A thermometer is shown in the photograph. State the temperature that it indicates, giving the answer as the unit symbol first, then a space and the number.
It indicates °F 20
